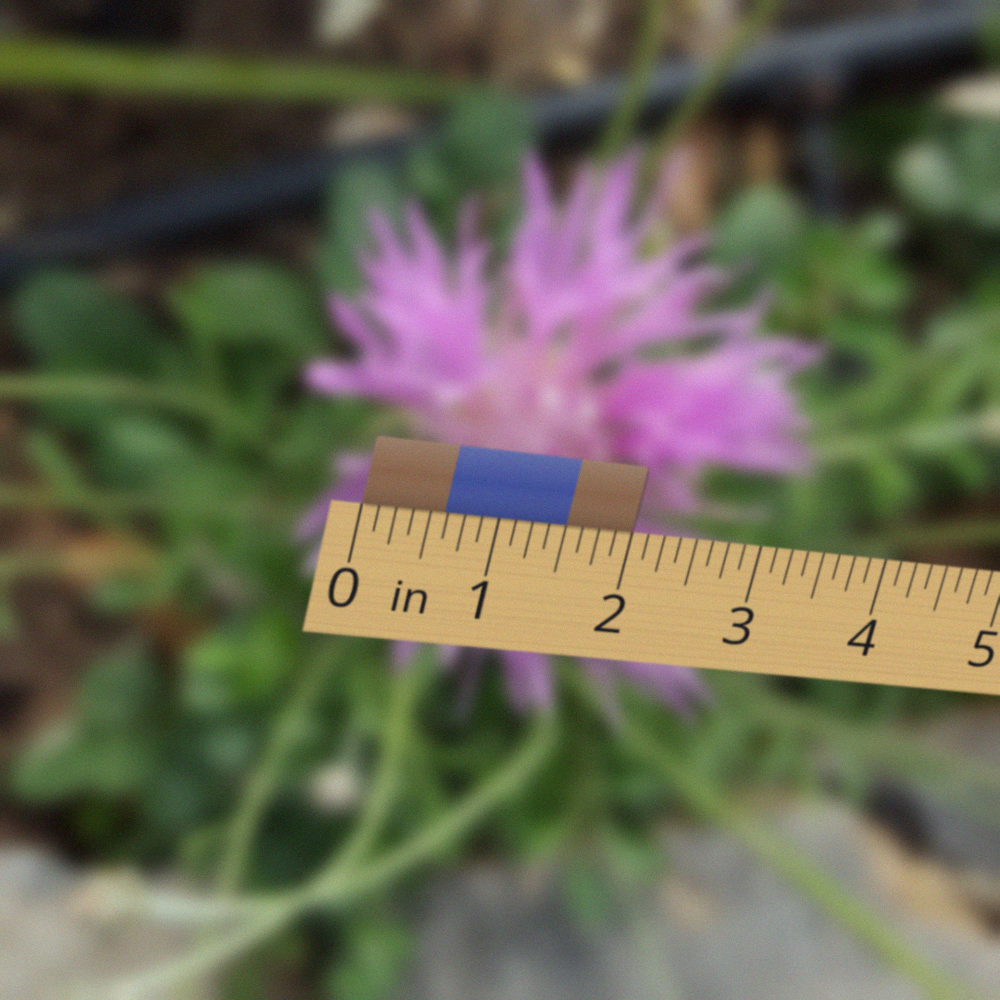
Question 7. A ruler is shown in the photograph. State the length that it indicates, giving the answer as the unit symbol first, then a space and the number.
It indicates in 2
